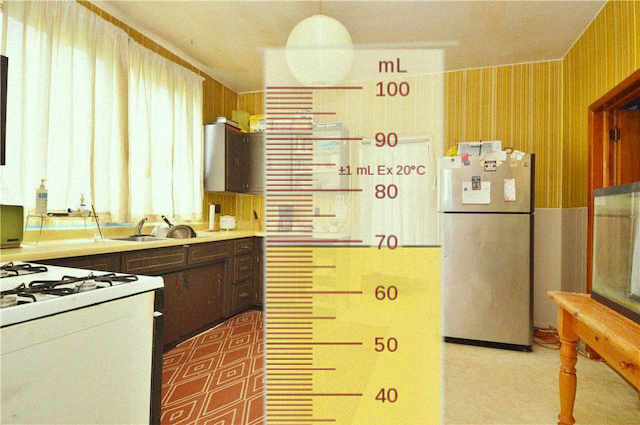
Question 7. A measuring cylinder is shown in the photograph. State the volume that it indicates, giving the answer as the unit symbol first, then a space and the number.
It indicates mL 69
